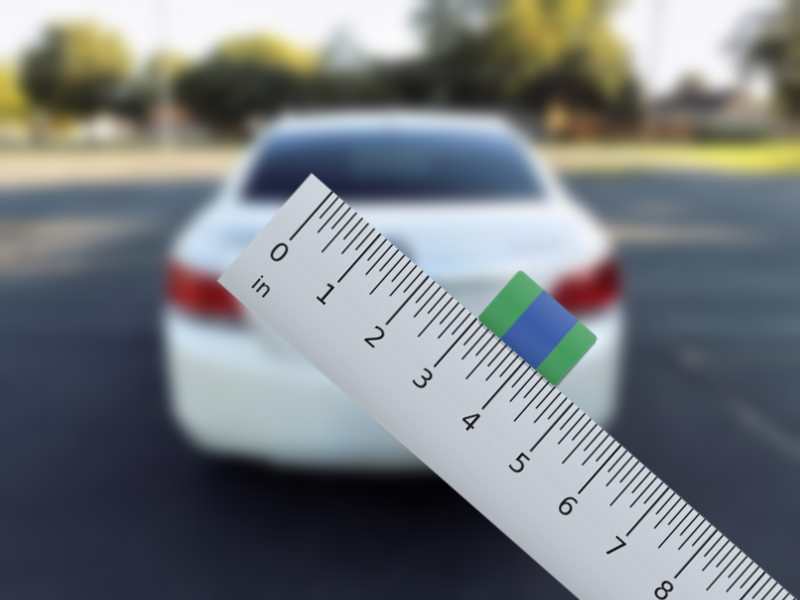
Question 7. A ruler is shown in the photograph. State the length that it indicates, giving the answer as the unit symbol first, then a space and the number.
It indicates in 1.625
